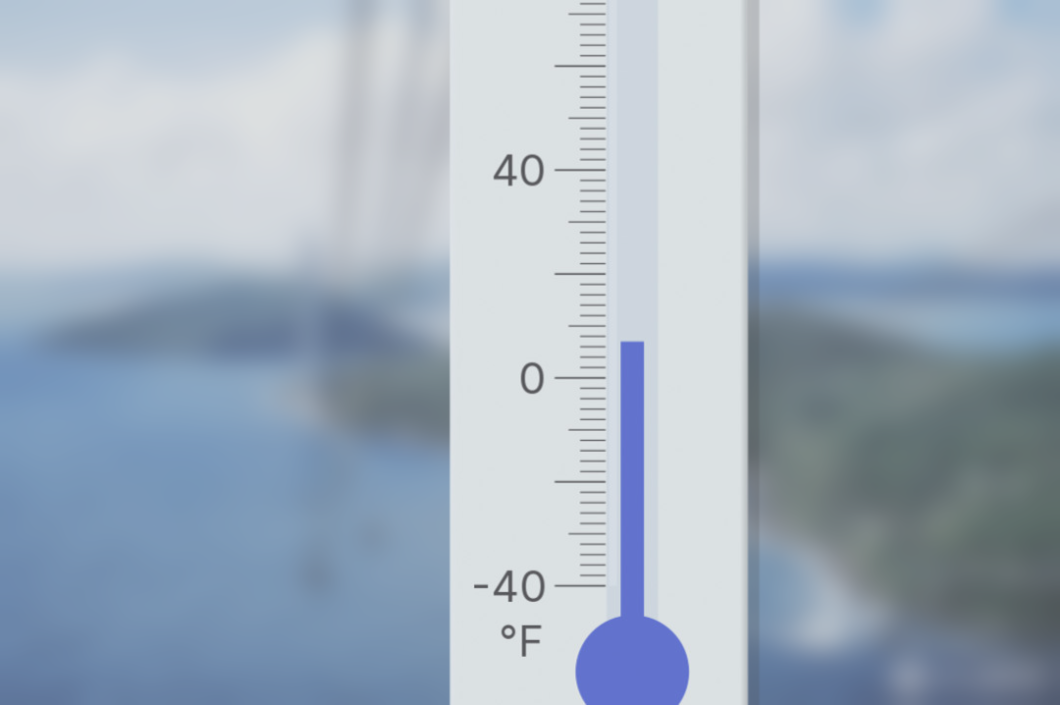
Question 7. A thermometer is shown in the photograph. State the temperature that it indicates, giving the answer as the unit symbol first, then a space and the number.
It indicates °F 7
